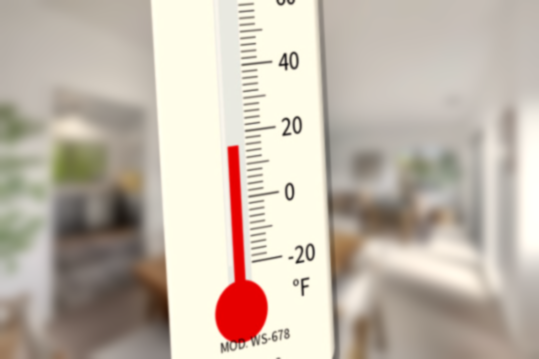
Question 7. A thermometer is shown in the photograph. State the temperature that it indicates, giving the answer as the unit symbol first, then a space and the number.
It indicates °F 16
